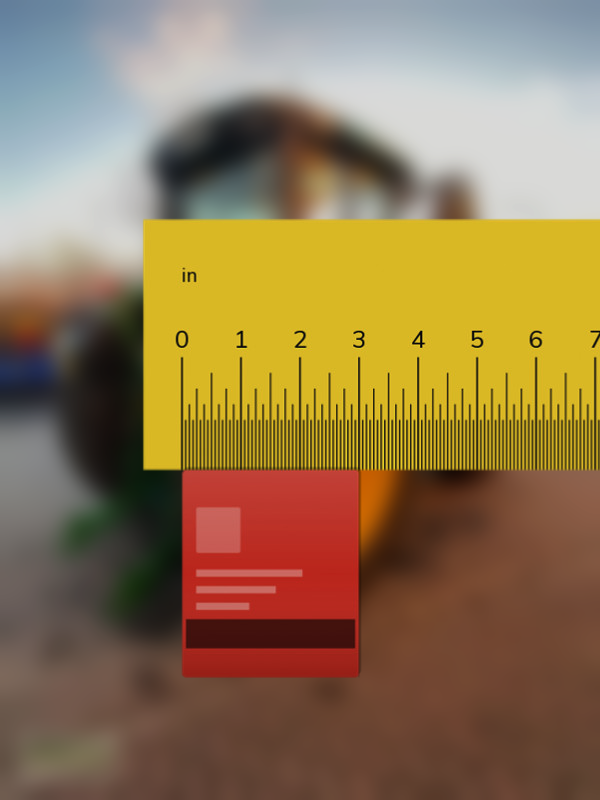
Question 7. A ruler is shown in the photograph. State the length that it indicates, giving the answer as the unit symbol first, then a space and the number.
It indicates in 3
